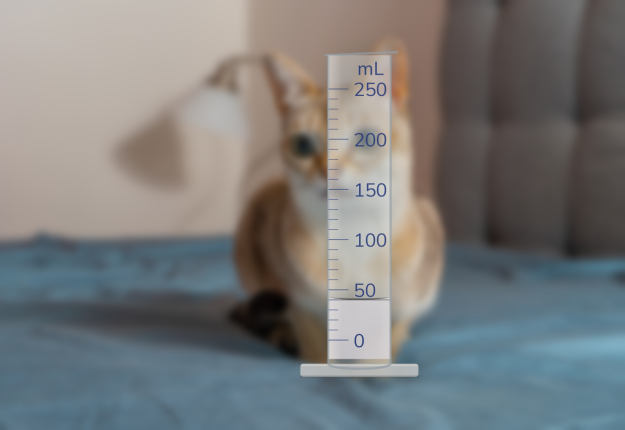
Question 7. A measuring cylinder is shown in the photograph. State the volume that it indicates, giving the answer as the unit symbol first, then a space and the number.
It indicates mL 40
